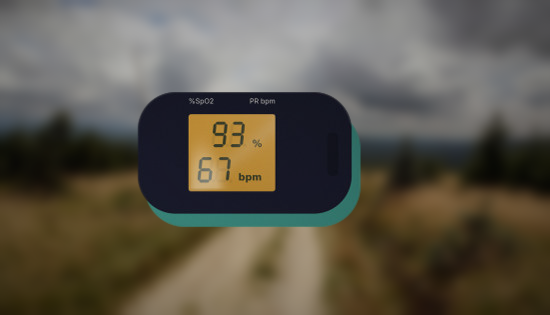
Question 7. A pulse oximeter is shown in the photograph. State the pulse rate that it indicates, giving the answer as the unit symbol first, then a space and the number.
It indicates bpm 67
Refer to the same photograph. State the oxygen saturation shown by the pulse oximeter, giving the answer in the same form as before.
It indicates % 93
